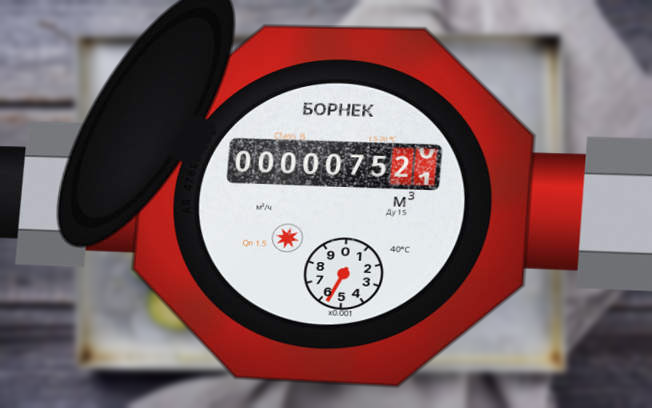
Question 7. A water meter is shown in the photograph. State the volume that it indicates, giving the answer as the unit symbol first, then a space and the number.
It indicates m³ 75.205
